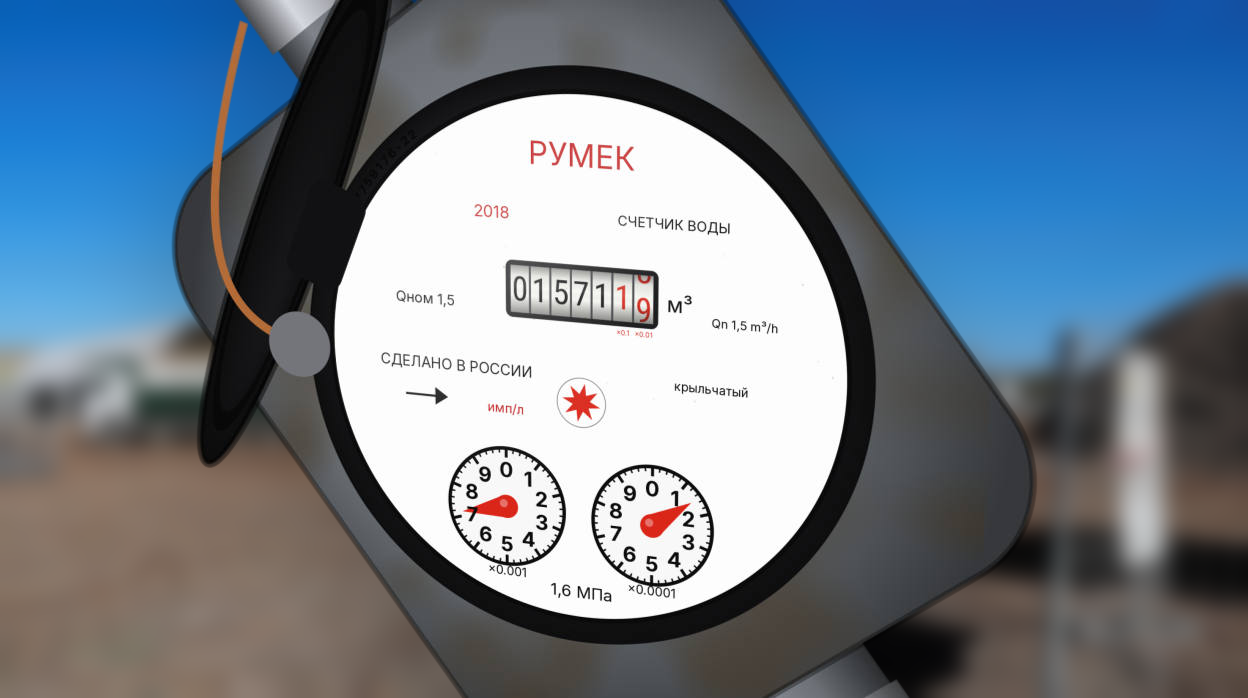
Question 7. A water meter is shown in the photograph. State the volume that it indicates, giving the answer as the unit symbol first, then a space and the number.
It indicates m³ 1571.1871
